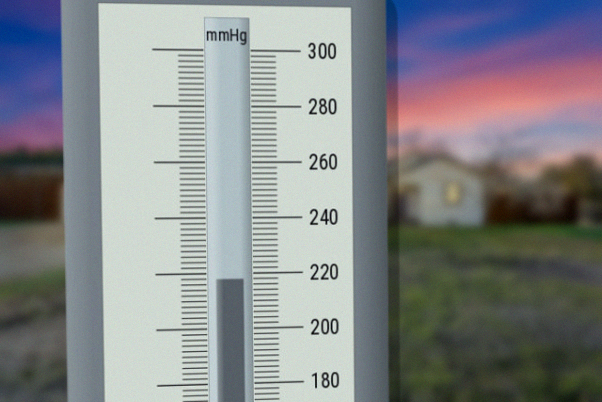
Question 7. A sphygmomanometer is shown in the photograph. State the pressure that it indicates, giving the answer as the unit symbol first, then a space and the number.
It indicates mmHg 218
